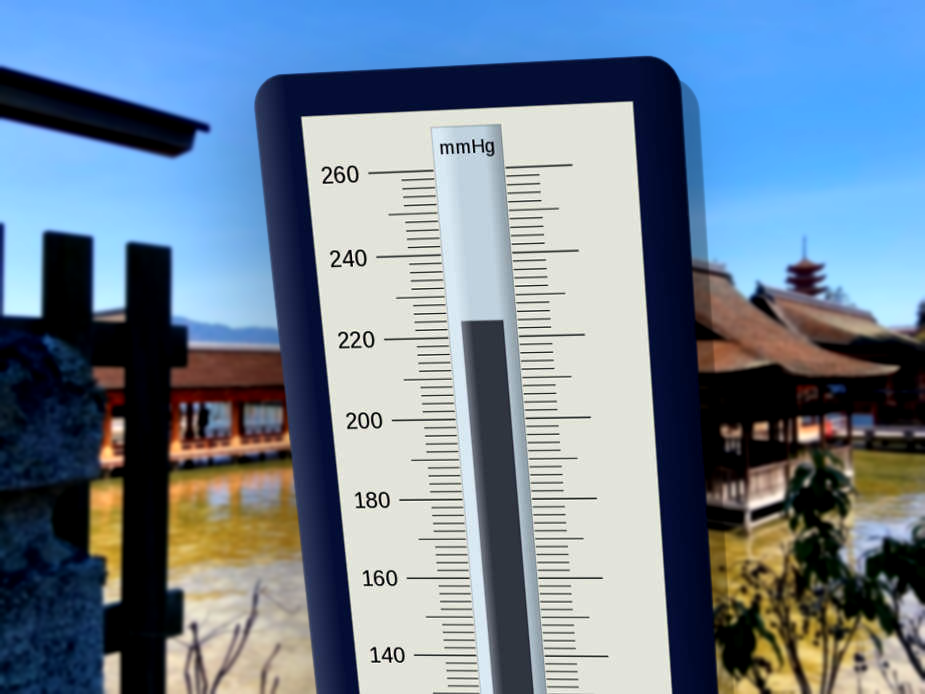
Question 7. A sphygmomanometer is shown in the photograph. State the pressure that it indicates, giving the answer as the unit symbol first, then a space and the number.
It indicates mmHg 224
